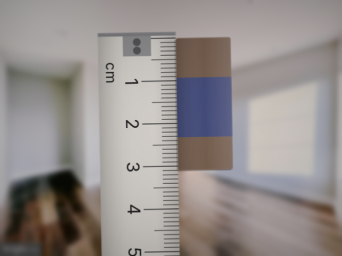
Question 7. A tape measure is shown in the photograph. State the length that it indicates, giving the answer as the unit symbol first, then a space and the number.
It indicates cm 3.1
